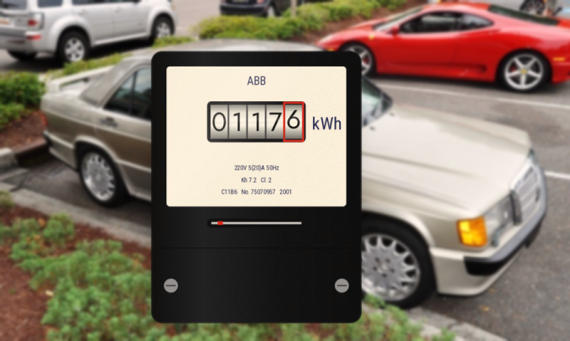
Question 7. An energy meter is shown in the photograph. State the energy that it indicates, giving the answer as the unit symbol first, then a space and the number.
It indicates kWh 117.6
